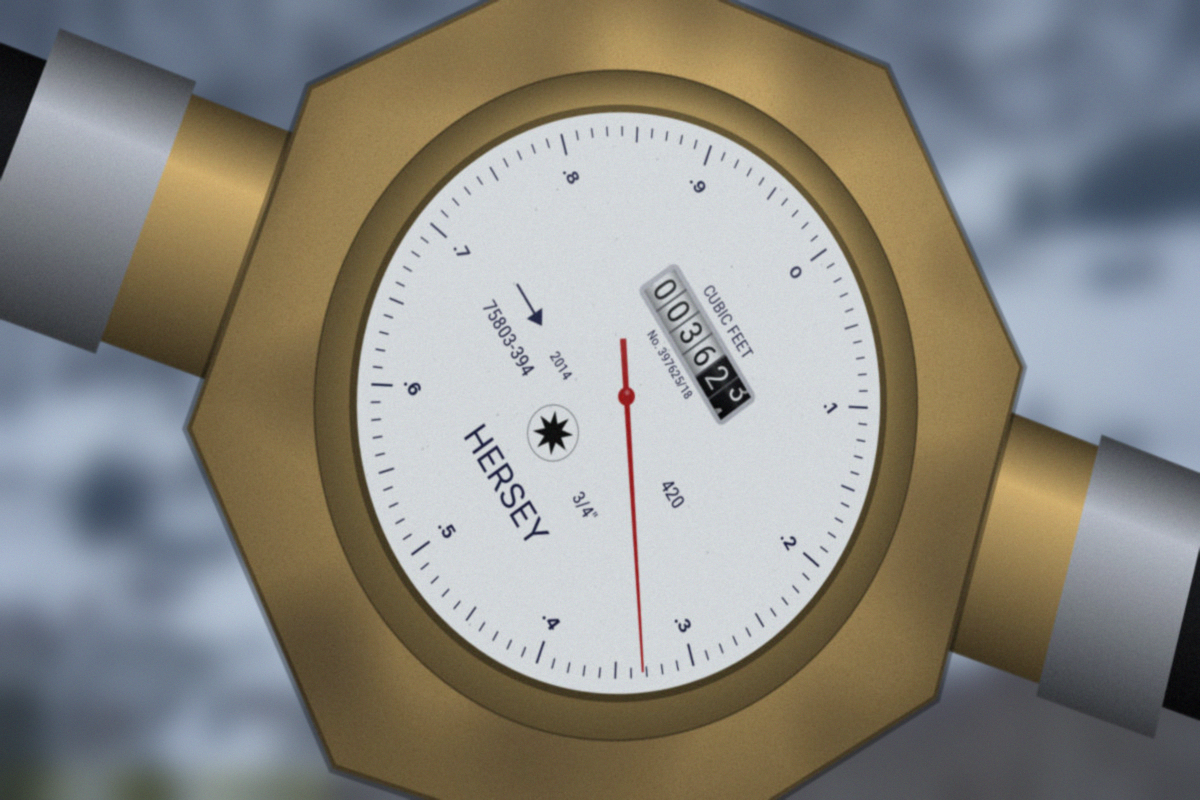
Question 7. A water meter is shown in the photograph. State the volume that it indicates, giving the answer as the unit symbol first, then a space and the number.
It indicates ft³ 3623.33
